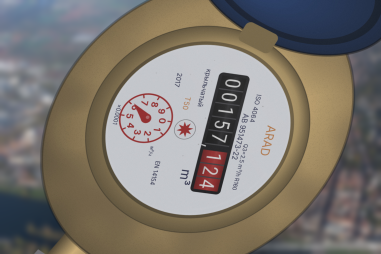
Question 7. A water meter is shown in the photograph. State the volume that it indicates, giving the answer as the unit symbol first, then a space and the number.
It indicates m³ 157.1246
